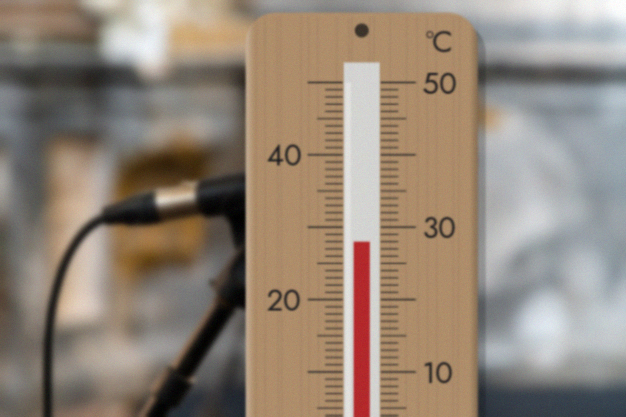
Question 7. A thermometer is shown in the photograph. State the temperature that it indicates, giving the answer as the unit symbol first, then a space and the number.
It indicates °C 28
